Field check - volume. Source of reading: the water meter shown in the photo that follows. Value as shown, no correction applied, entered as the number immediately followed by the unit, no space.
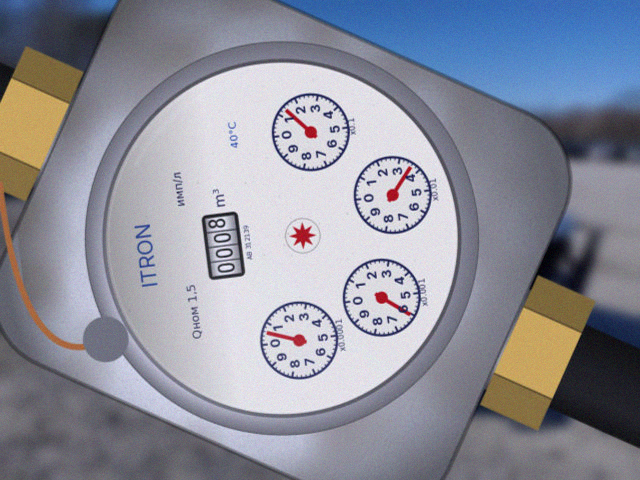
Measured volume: 8.1360m³
